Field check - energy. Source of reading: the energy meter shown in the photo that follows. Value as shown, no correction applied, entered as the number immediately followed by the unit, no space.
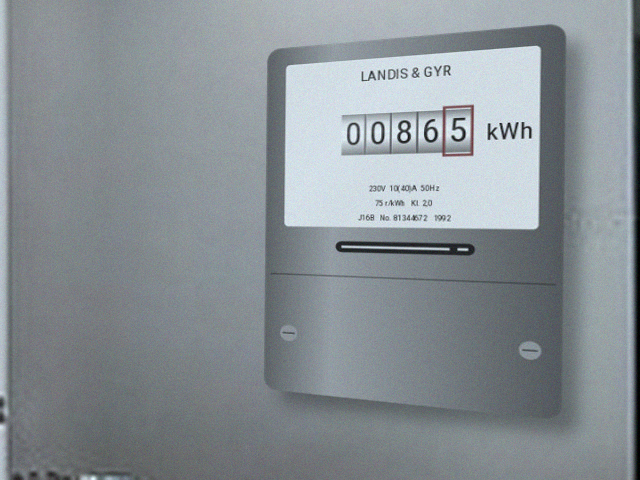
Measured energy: 86.5kWh
